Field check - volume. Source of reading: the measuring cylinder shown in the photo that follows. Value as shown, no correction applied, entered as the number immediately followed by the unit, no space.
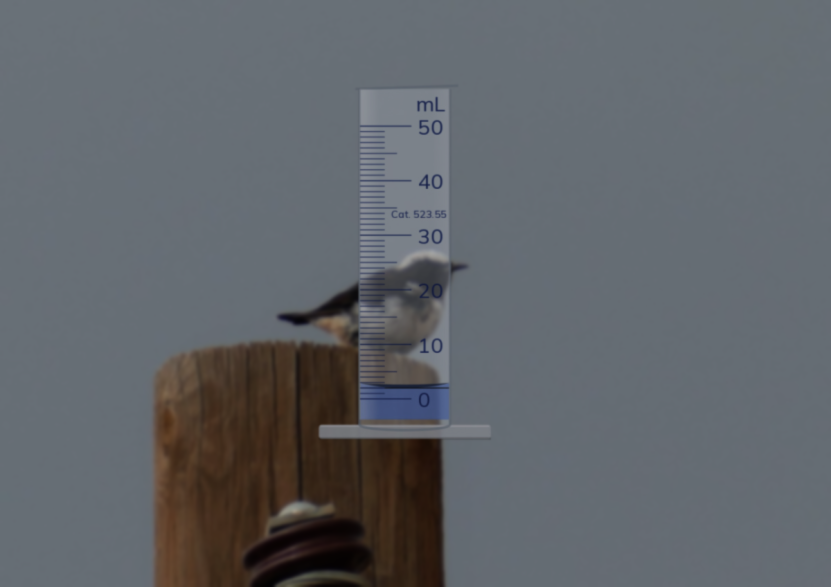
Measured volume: 2mL
